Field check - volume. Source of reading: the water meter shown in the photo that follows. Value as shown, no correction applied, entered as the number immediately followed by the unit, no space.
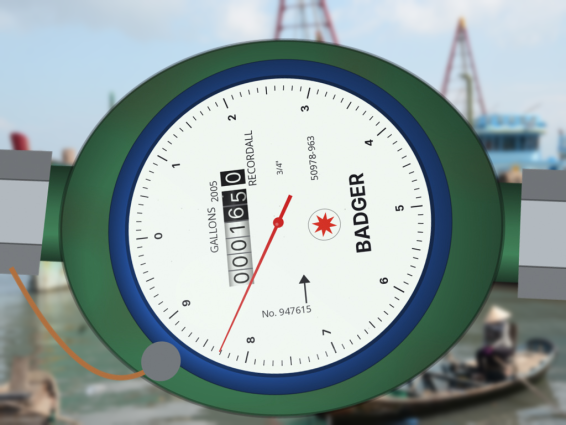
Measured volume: 1648.3gal
